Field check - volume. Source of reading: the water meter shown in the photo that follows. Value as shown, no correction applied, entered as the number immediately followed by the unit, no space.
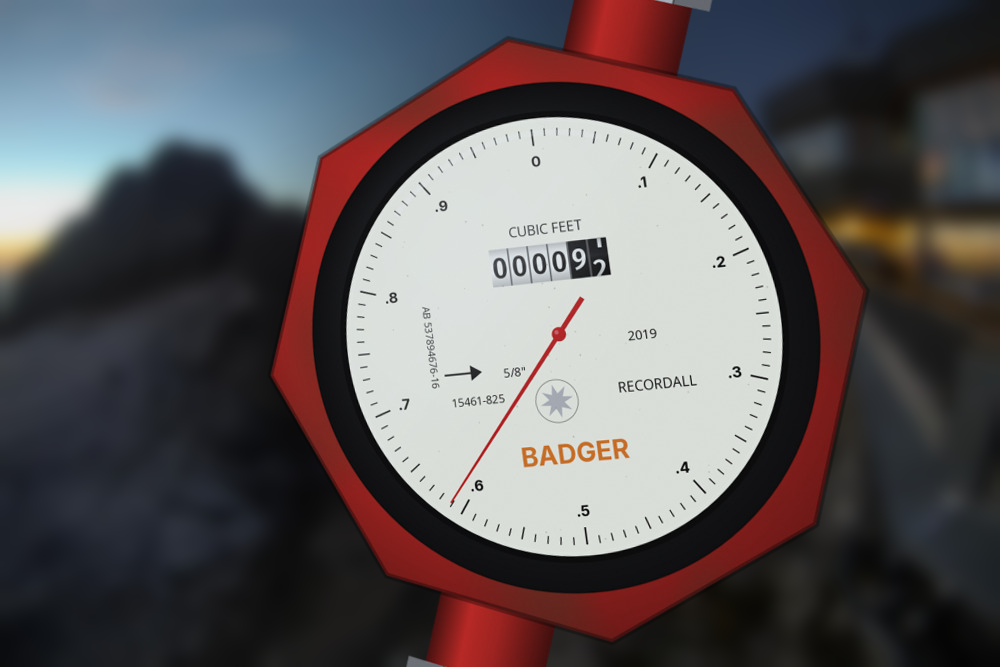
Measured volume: 91.61ft³
